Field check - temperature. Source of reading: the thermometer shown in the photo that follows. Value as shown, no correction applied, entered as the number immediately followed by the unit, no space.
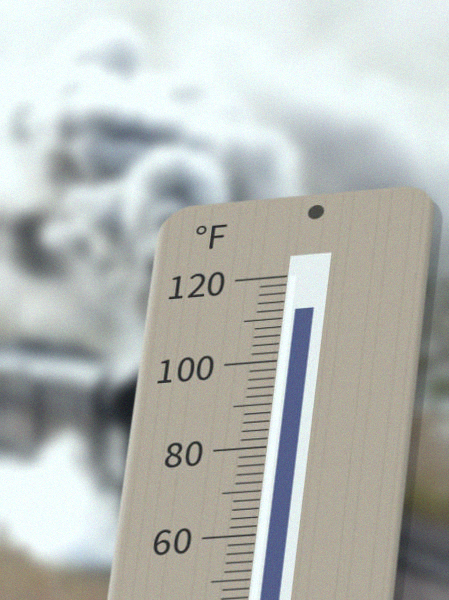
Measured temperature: 112°F
